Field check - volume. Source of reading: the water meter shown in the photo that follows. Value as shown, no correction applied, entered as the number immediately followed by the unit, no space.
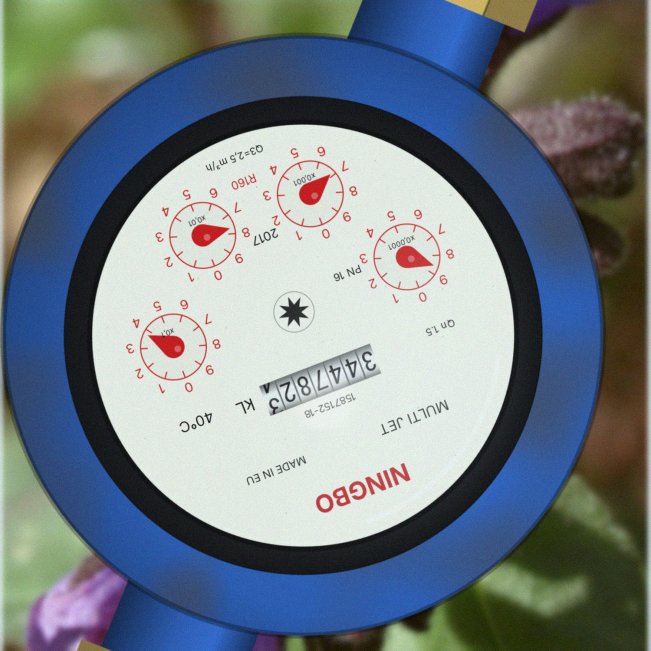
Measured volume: 3447823.3768kL
